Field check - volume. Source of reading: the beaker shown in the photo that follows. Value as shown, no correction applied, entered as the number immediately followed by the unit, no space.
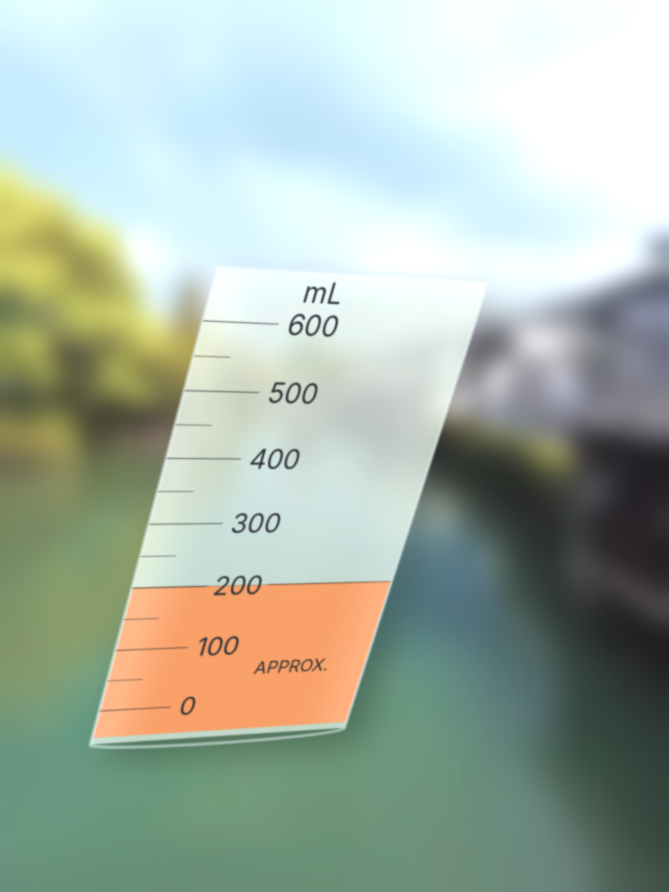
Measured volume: 200mL
